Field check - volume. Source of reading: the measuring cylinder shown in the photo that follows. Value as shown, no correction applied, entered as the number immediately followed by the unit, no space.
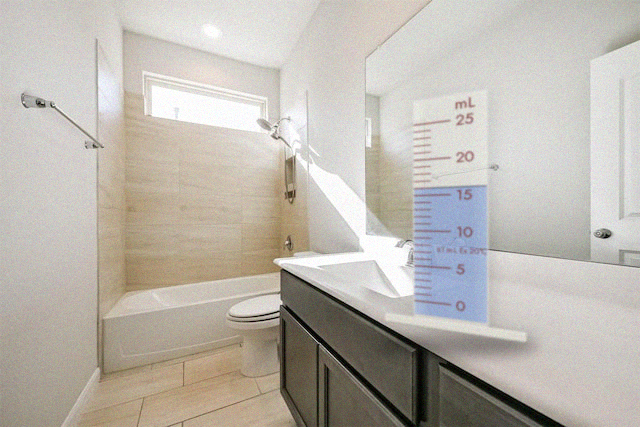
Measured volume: 16mL
